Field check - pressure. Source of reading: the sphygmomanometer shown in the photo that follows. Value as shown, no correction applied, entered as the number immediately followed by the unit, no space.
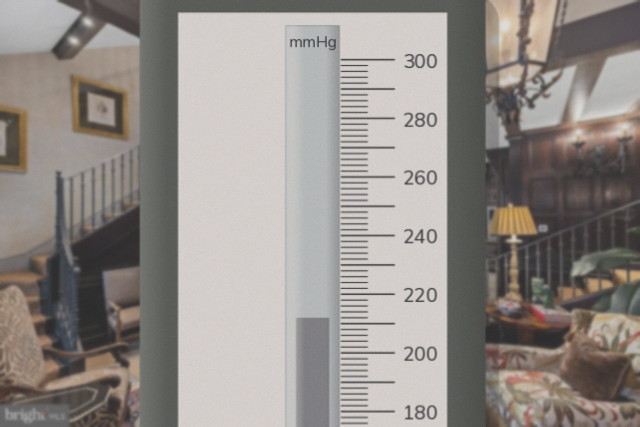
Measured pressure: 212mmHg
